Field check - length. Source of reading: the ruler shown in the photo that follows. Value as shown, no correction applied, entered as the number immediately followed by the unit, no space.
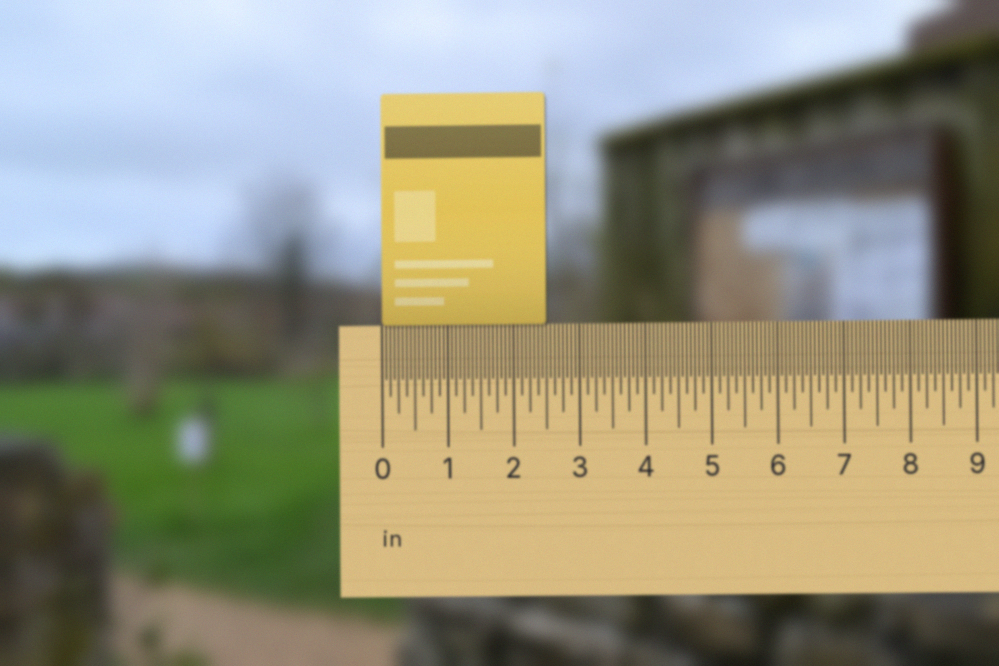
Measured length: 2.5in
